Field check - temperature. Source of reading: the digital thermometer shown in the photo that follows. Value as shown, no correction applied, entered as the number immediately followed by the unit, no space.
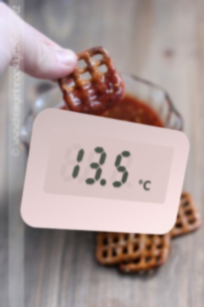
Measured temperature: 13.5°C
